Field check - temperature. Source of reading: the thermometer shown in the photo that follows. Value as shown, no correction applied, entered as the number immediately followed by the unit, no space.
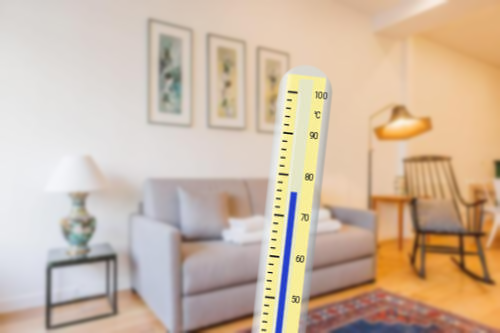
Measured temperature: 76°C
